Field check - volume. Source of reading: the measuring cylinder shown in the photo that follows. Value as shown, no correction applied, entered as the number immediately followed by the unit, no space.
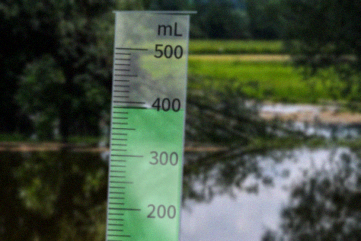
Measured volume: 390mL
